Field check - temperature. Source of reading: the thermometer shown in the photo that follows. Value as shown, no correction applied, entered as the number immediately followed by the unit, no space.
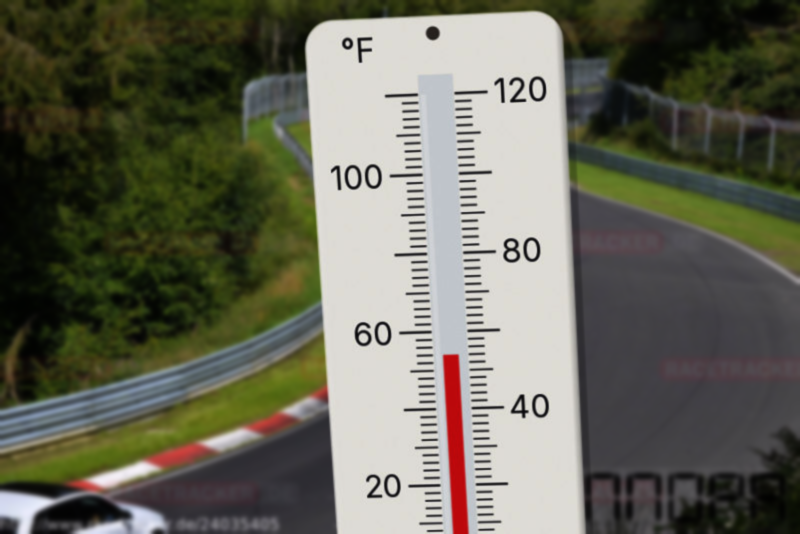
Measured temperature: 54°F
